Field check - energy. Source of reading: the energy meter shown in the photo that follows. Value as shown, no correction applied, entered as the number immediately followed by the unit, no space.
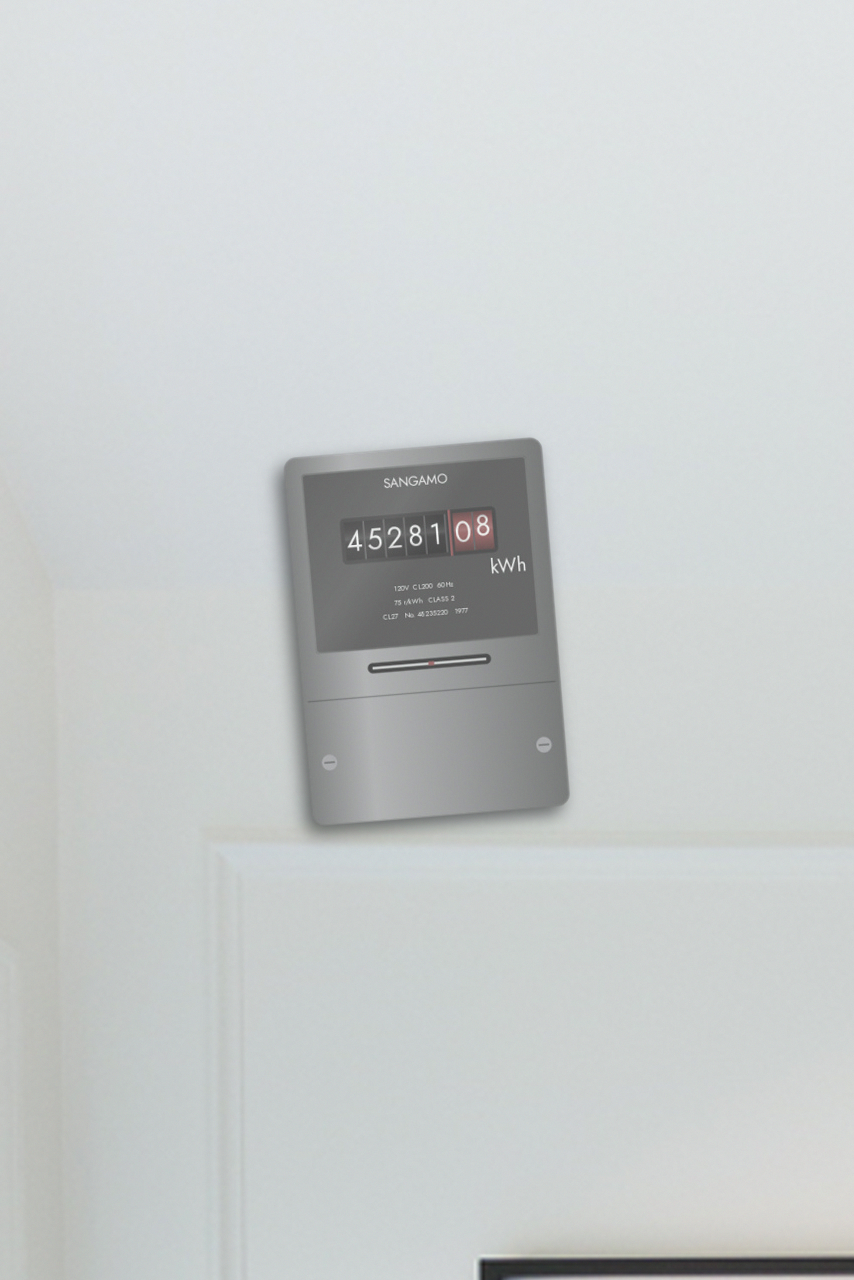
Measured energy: 45281.08kWh
